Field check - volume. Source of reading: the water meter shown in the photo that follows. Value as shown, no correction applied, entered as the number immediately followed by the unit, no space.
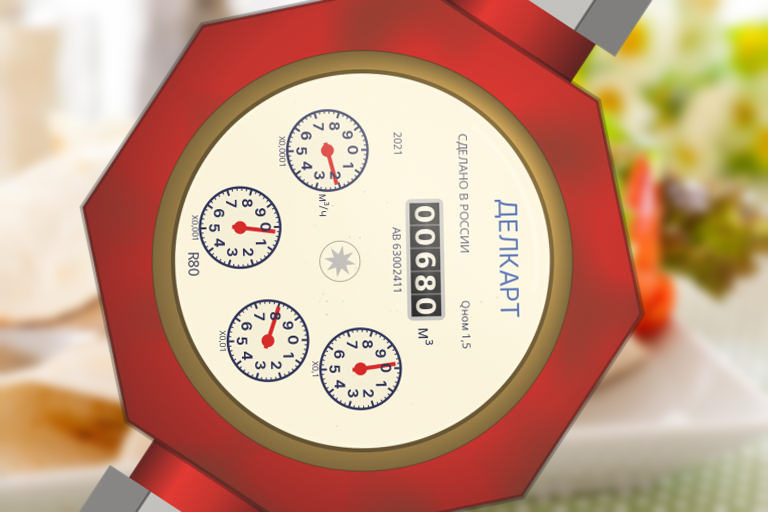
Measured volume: 679.9802m³
